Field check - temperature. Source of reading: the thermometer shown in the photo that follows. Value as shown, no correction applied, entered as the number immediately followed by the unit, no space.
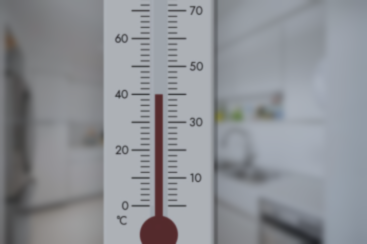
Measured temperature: 40°C
